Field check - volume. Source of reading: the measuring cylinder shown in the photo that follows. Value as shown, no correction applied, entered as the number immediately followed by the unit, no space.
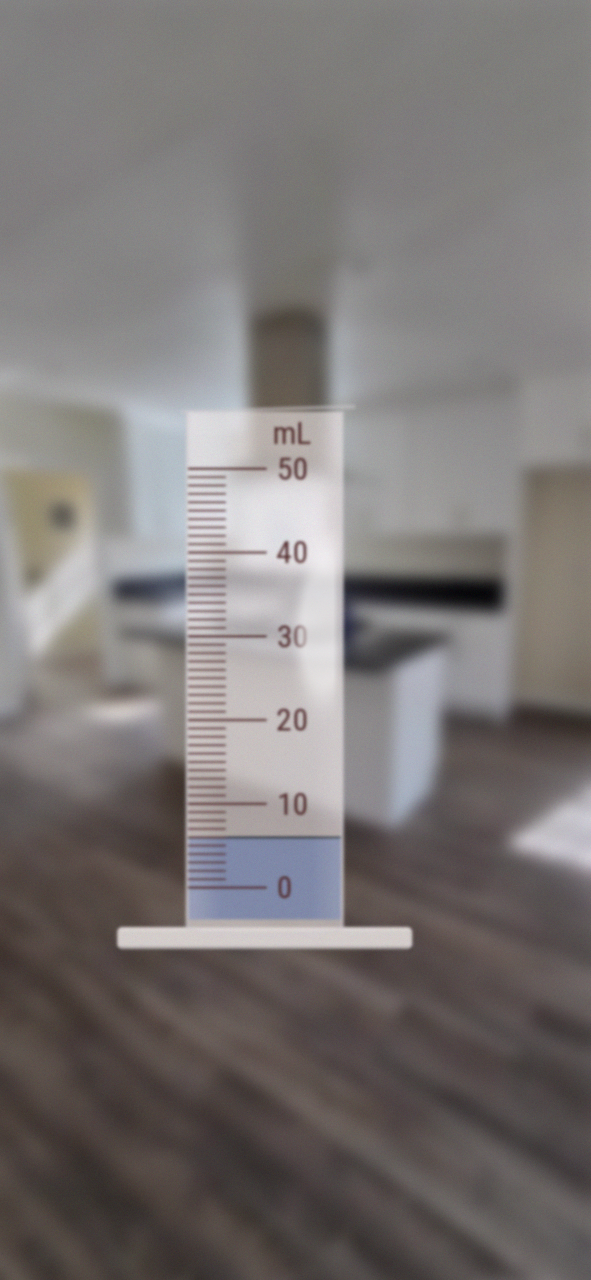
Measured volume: 6mL
